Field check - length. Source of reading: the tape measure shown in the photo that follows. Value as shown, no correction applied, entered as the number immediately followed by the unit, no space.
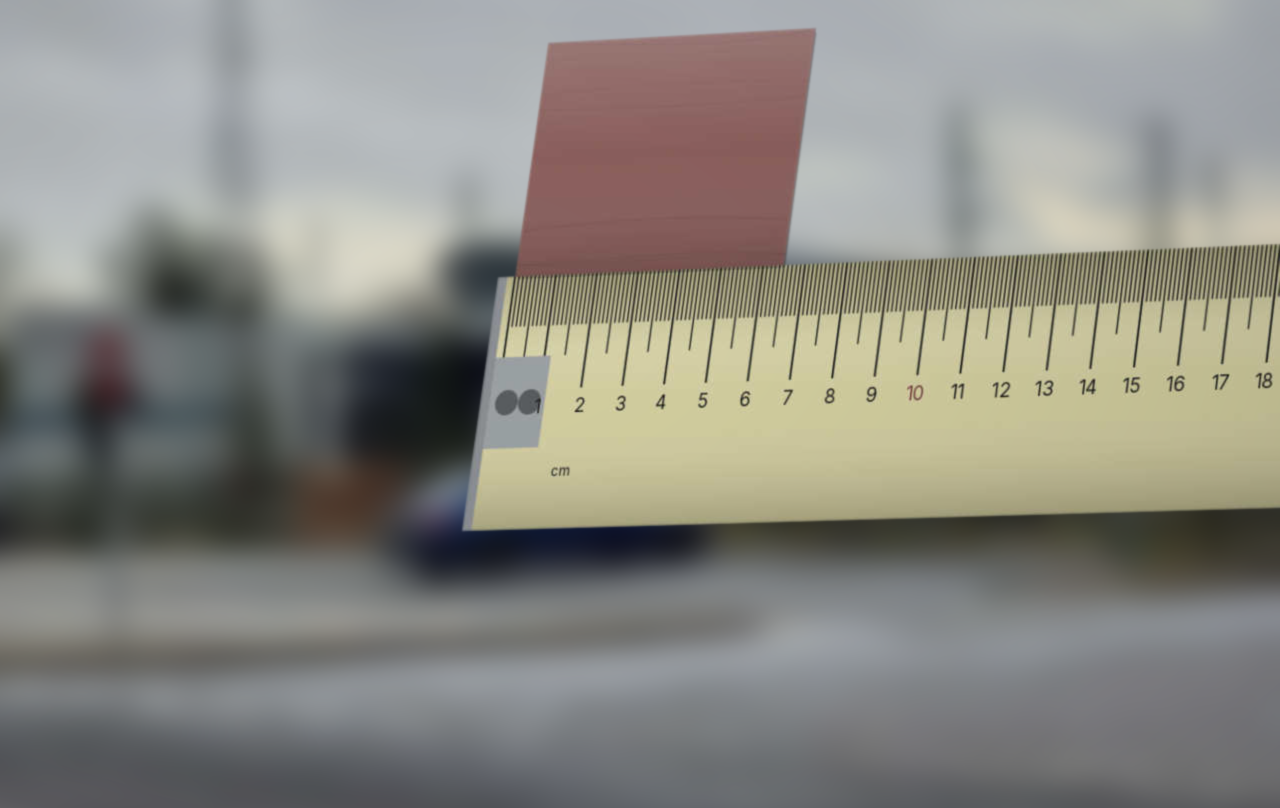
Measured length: 6.5cm
